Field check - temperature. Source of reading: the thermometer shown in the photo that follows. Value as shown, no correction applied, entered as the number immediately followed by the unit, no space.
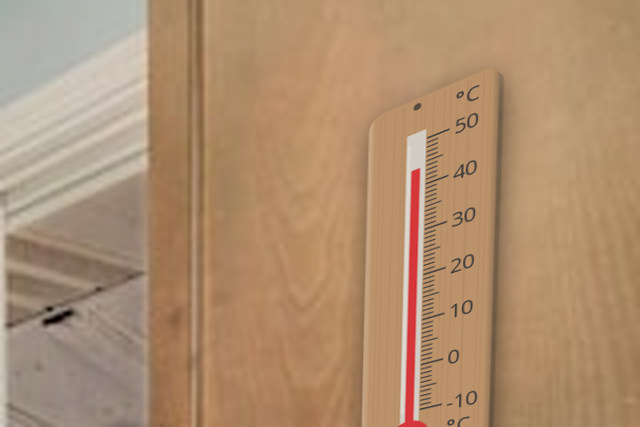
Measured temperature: 44°C
